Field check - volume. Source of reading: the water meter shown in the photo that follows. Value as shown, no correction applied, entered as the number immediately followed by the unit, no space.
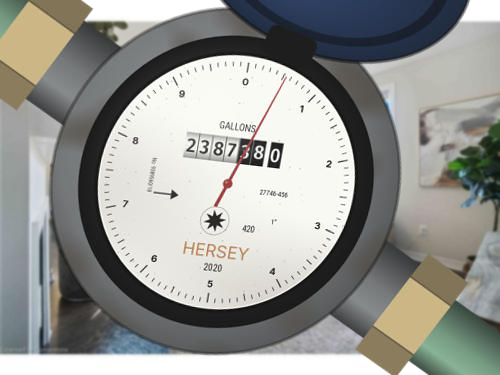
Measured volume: 2387380.5gal
